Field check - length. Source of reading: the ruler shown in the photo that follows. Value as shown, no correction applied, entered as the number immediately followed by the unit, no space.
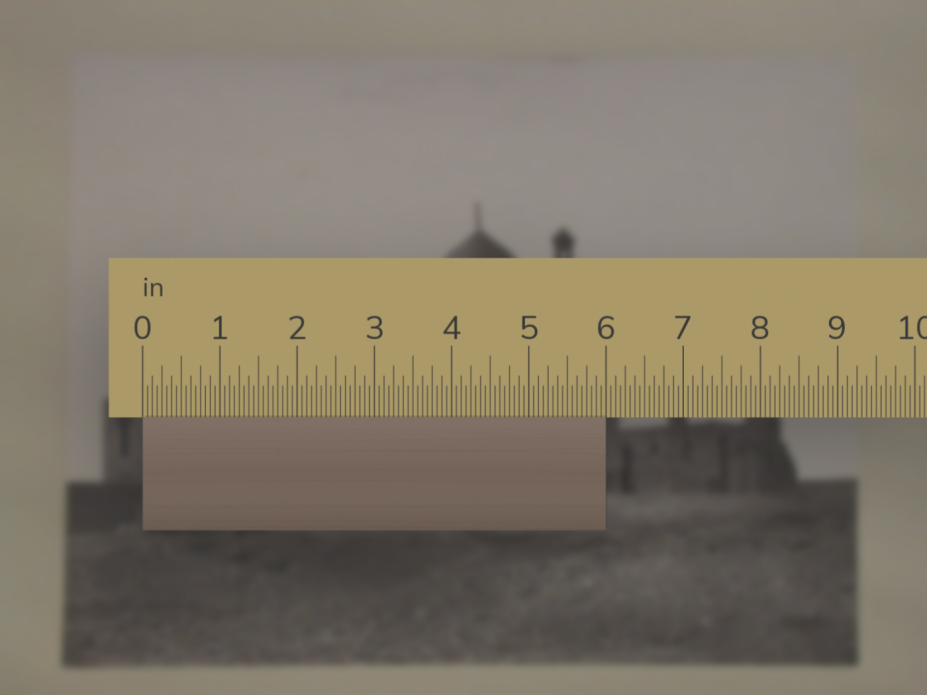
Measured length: 6in
